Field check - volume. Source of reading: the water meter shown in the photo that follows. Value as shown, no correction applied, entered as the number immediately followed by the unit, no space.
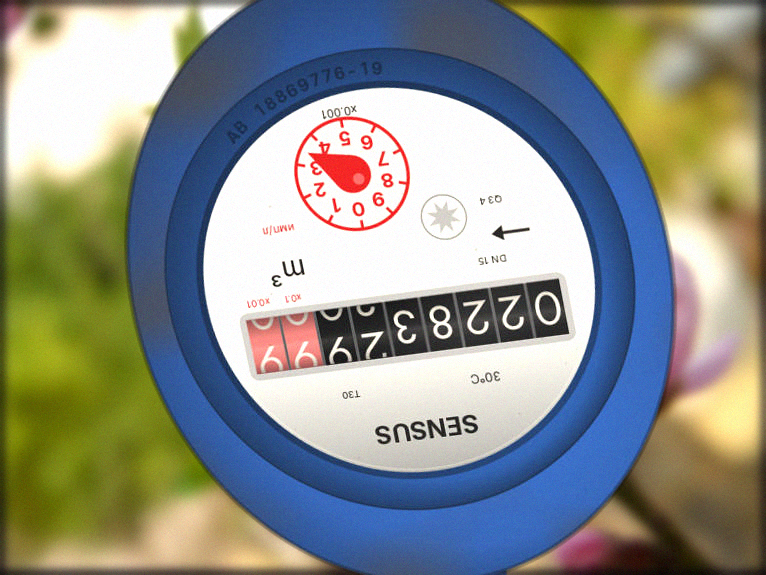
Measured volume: 228329.993m³
